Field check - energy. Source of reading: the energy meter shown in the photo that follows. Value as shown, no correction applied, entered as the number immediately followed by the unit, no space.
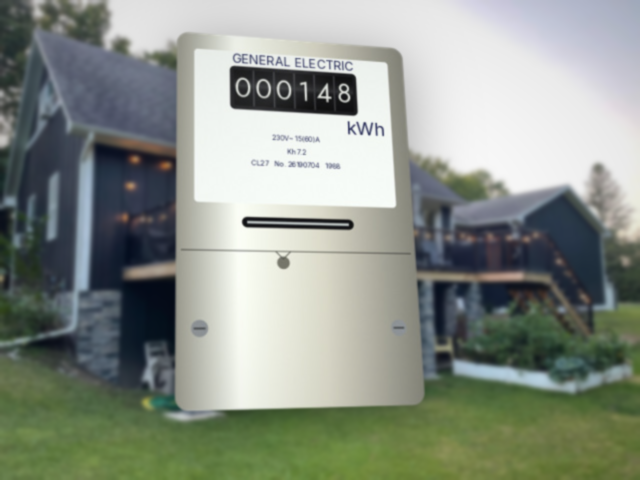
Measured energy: 148kWh
